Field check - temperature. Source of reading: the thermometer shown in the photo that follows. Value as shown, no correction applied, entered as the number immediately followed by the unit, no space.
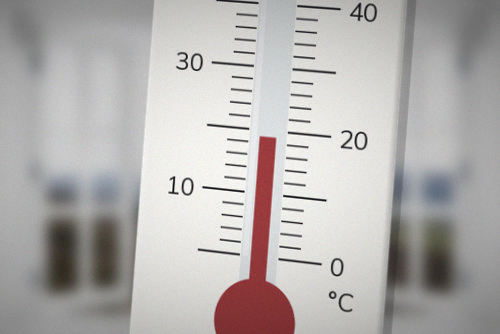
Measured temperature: 19°C
